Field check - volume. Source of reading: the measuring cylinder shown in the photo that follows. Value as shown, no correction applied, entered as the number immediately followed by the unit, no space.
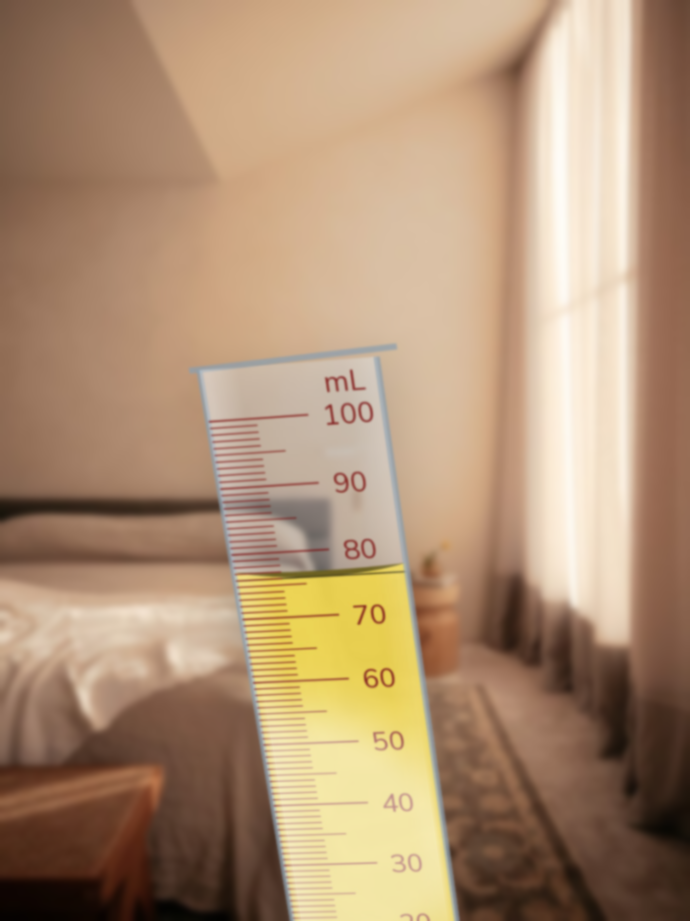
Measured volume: 76mL
